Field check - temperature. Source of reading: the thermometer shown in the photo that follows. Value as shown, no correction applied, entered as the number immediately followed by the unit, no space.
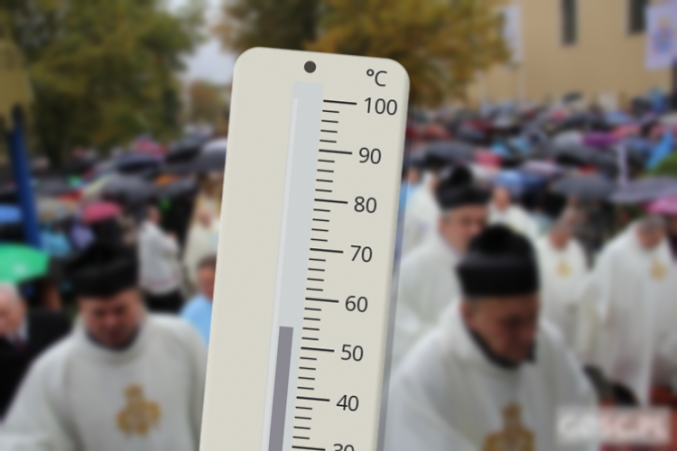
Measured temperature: 54°C
